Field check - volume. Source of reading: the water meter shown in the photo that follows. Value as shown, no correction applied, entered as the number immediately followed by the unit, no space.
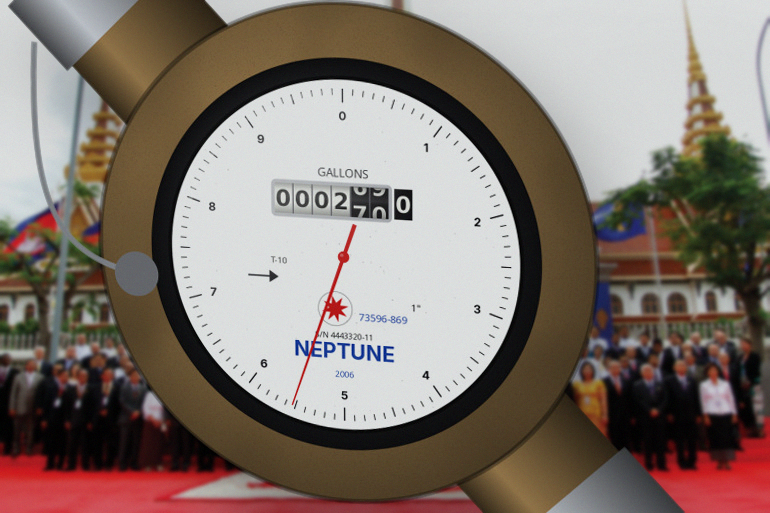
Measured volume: 2695.5gal
